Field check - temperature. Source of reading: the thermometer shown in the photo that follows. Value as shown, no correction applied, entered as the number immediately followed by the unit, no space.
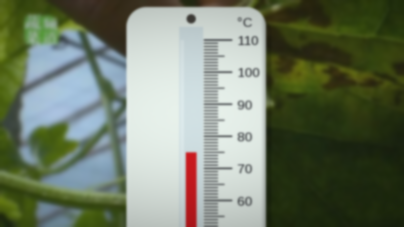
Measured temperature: 75°C
